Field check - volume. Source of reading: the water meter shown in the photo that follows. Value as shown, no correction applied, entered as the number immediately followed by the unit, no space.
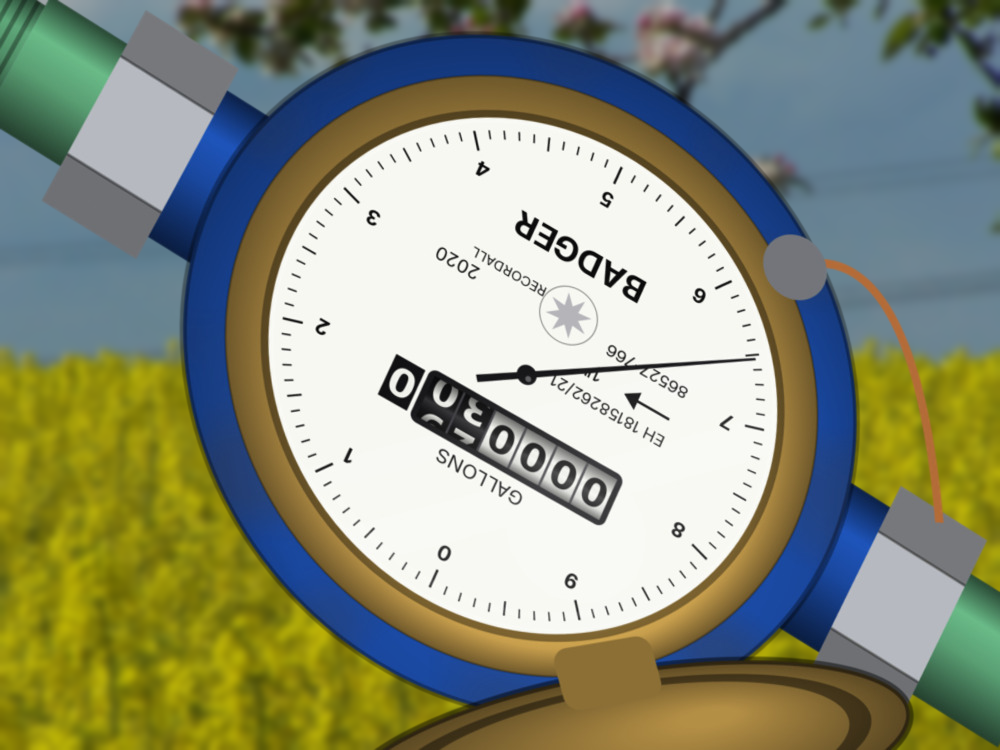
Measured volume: 296.5gal
